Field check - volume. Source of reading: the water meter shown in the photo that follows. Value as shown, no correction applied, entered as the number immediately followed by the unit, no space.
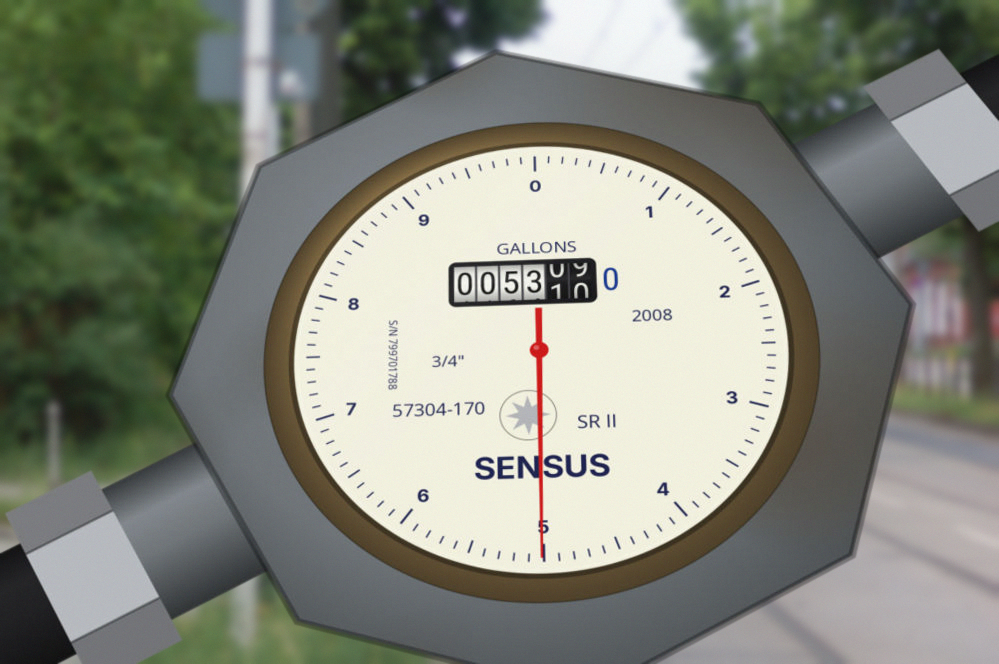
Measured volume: 53095.0gal
